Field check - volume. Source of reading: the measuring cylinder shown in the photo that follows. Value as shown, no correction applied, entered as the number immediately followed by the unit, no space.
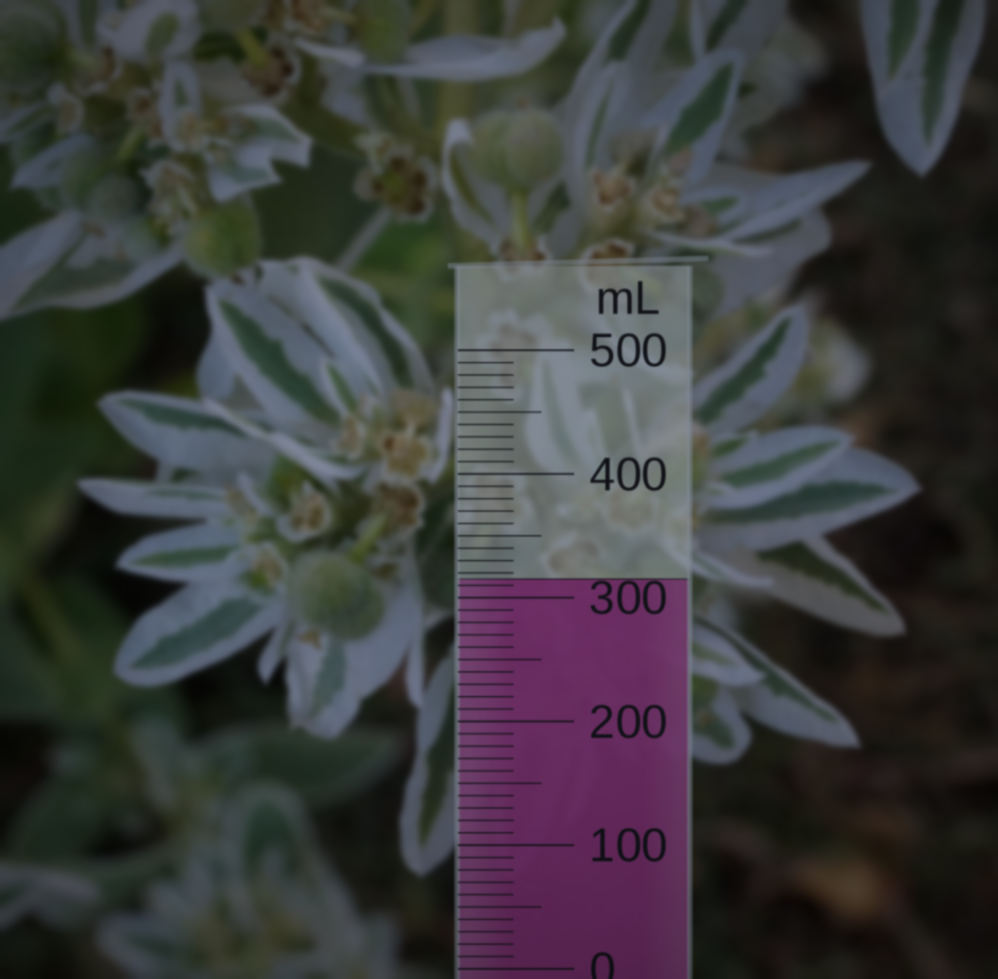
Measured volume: 315mL
